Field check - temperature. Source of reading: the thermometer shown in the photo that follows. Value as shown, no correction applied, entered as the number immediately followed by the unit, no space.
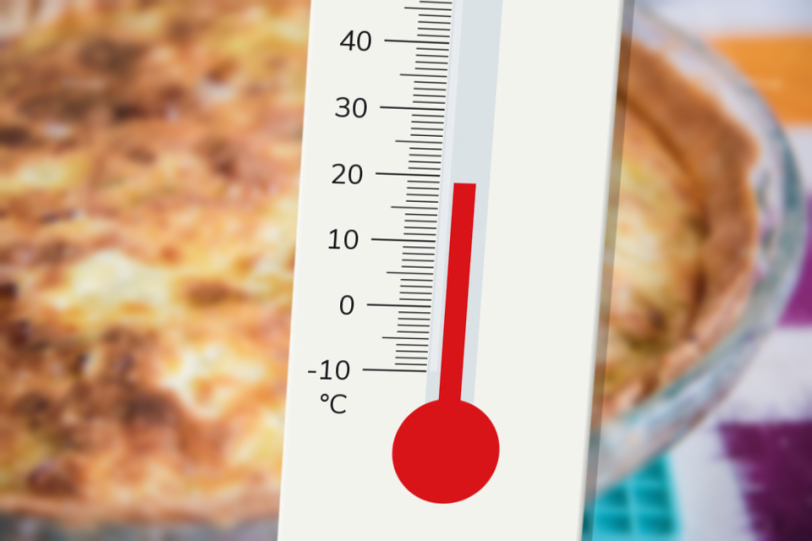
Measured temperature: 19°C
